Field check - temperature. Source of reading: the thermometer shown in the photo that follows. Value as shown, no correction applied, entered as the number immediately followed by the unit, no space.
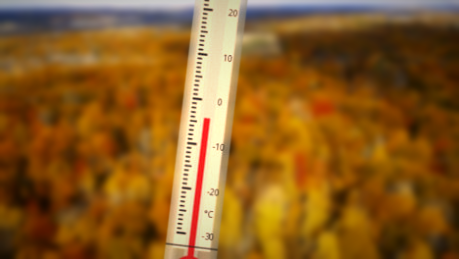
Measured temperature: -4°C
